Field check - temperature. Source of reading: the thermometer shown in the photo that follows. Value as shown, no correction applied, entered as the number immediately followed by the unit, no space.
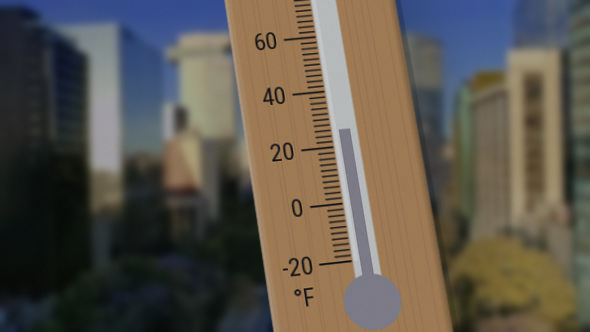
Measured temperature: 26°F
